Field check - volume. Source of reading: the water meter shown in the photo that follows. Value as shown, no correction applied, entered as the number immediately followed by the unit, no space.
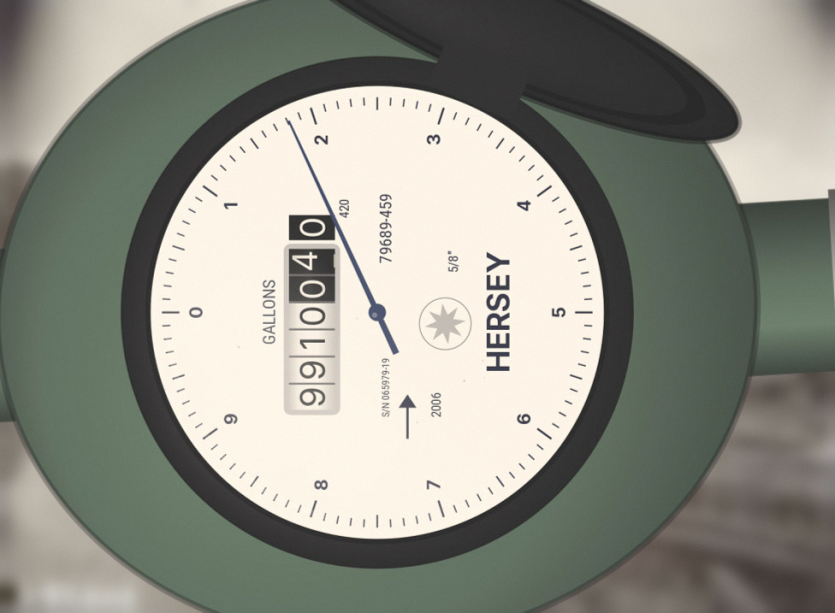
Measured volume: 9910041.8gal
